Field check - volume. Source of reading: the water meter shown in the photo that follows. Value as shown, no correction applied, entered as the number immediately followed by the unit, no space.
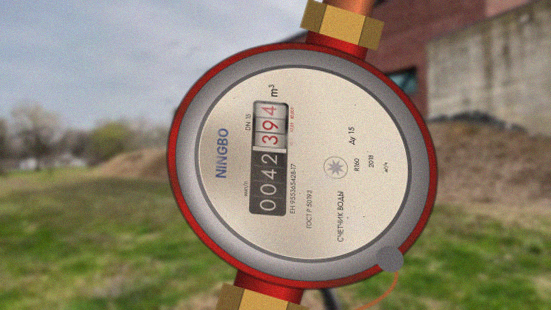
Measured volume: 42.394m³
